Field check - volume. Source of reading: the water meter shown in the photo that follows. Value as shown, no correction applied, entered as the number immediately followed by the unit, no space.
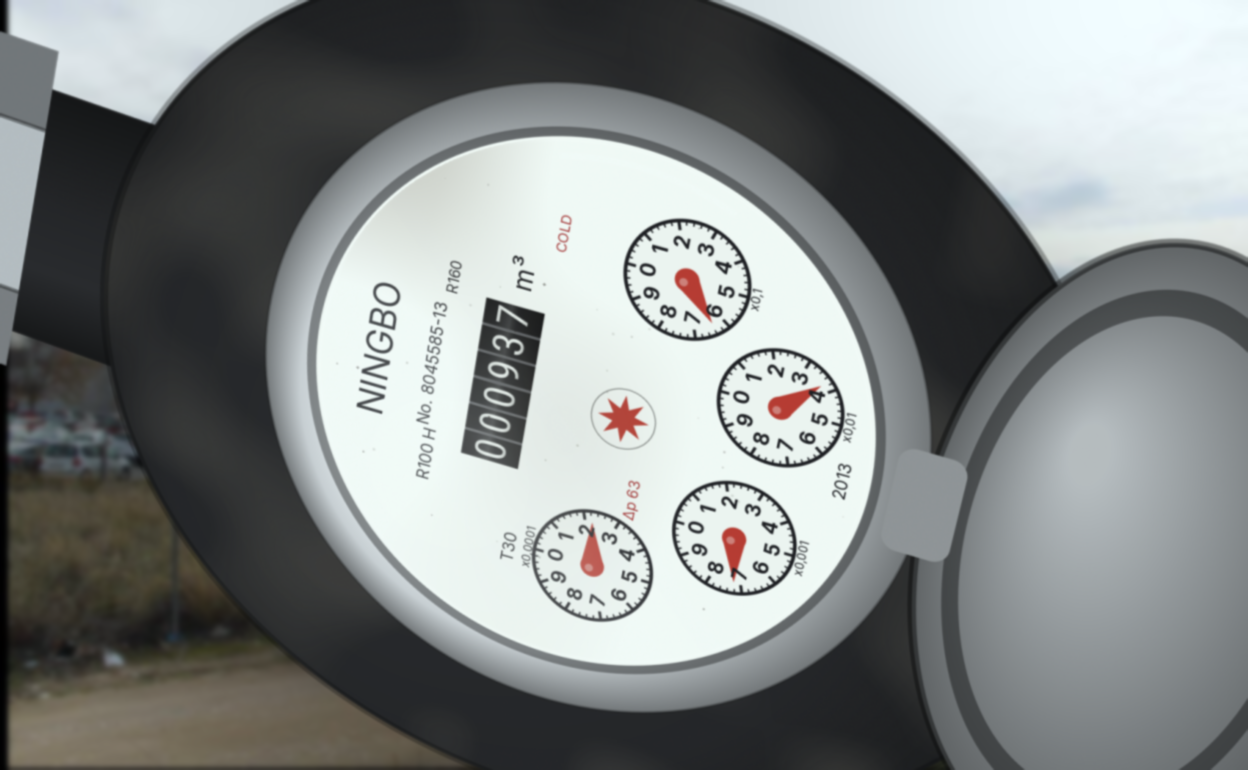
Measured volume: 937.6372m³
